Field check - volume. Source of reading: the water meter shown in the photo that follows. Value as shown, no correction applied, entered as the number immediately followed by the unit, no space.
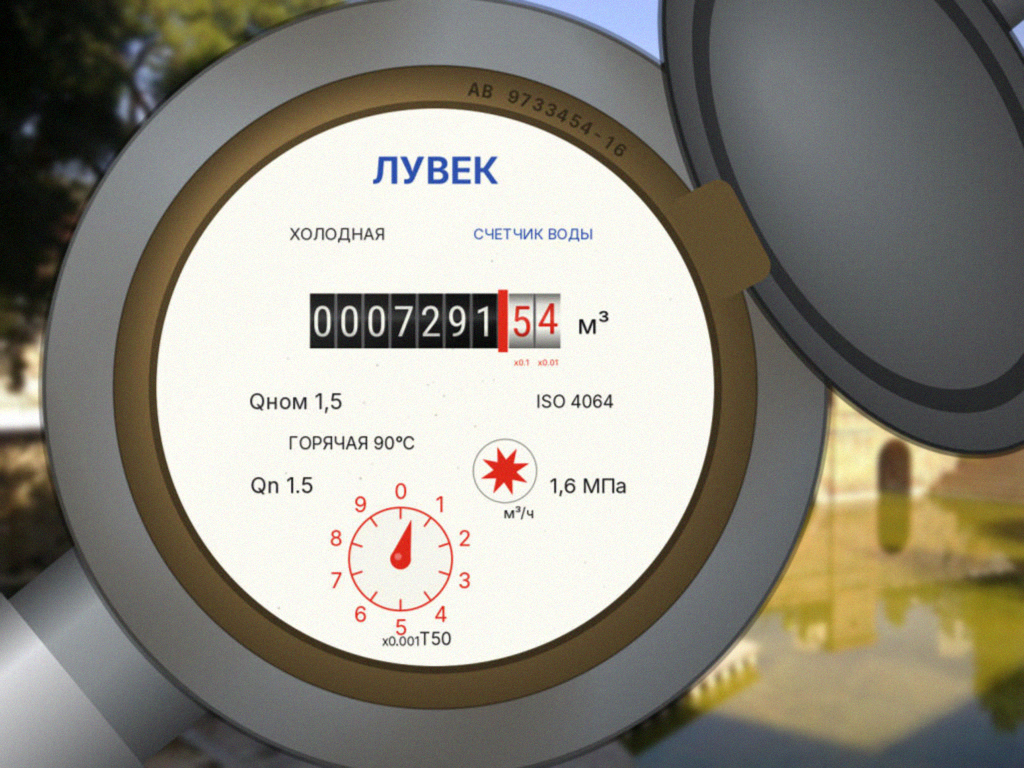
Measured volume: 7291.540m³
